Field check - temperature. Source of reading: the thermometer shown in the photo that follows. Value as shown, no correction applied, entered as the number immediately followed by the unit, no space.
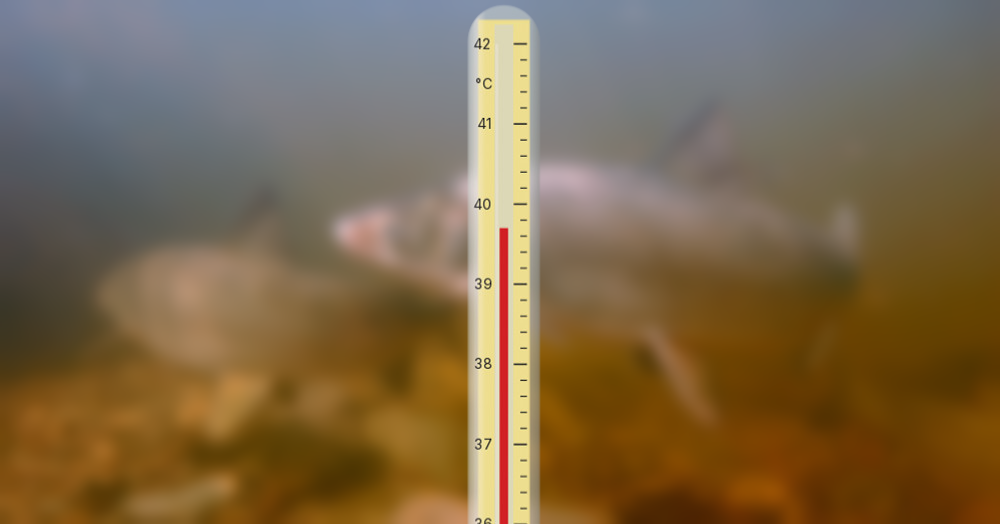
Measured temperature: 39.7°C
